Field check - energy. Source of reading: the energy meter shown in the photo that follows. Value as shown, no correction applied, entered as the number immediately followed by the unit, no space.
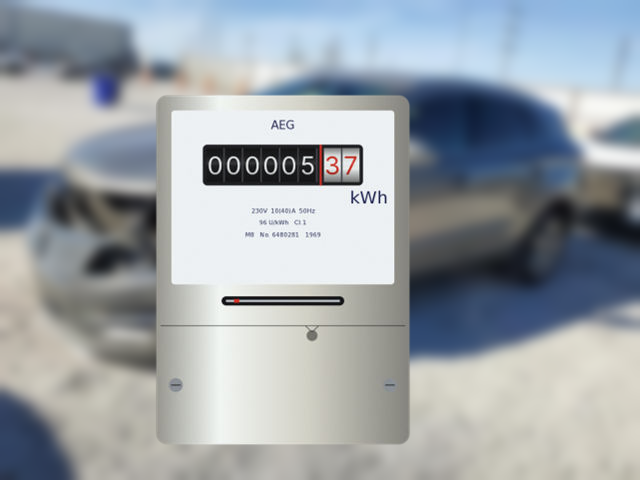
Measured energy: 5.37kWh
